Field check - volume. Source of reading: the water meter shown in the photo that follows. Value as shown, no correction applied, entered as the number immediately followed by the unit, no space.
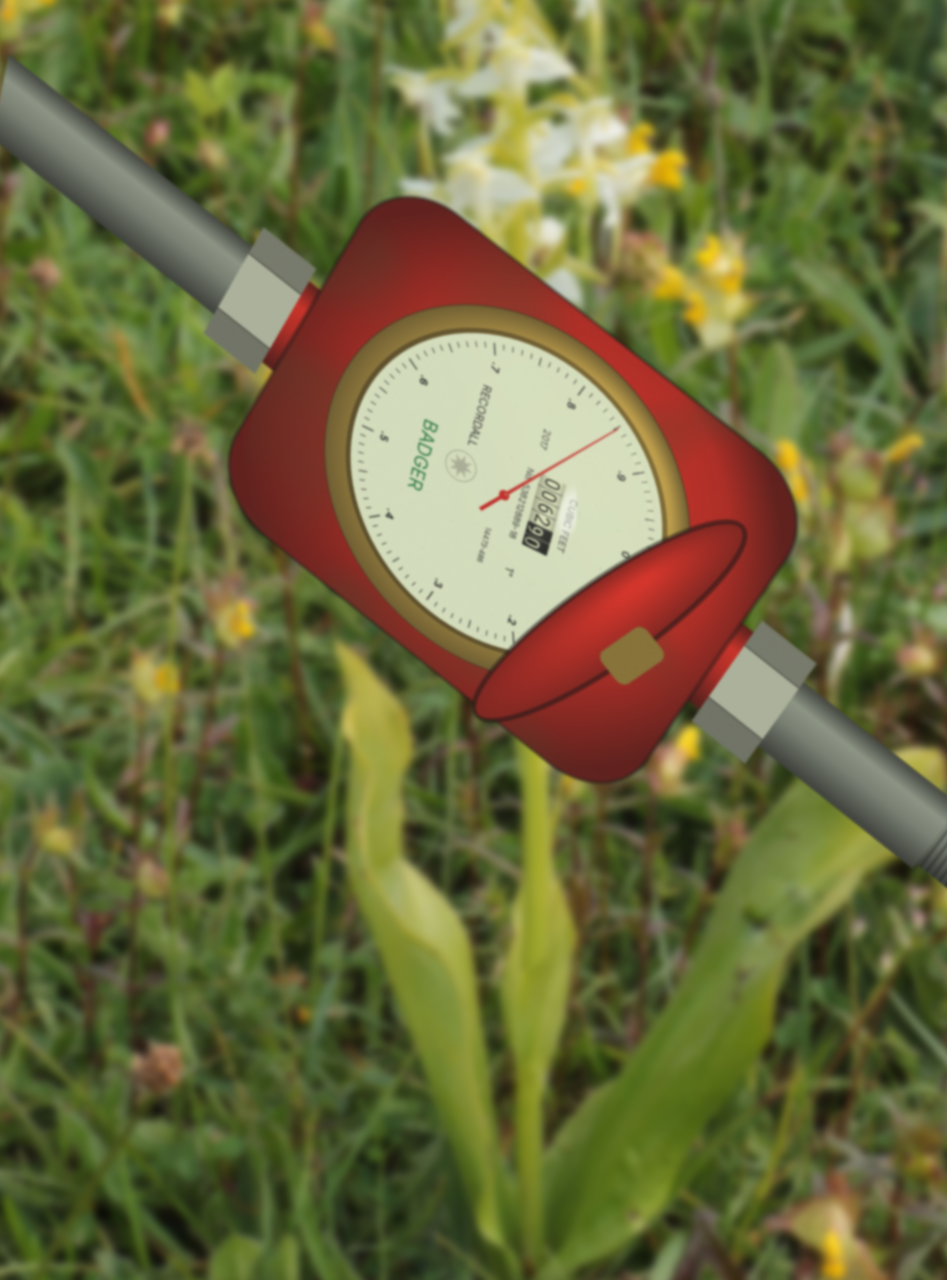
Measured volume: 6289.85ft³
